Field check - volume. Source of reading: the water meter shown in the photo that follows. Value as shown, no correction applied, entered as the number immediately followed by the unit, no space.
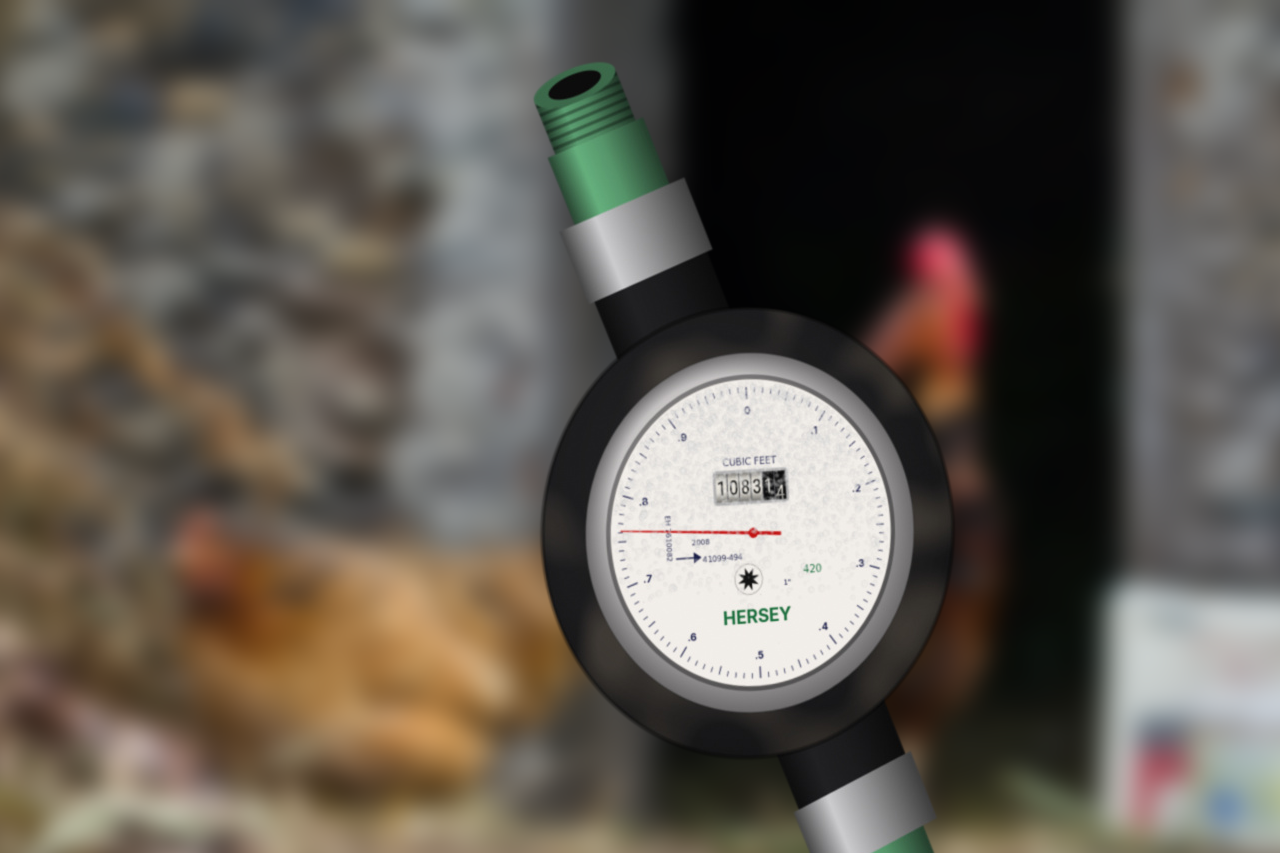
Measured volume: 108313.76ft³
